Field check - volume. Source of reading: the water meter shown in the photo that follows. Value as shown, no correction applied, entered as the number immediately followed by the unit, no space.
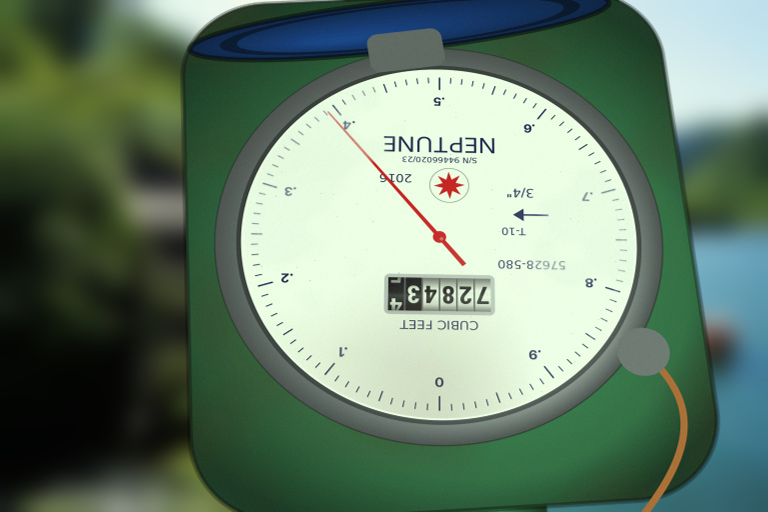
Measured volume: 728434.39ft³
